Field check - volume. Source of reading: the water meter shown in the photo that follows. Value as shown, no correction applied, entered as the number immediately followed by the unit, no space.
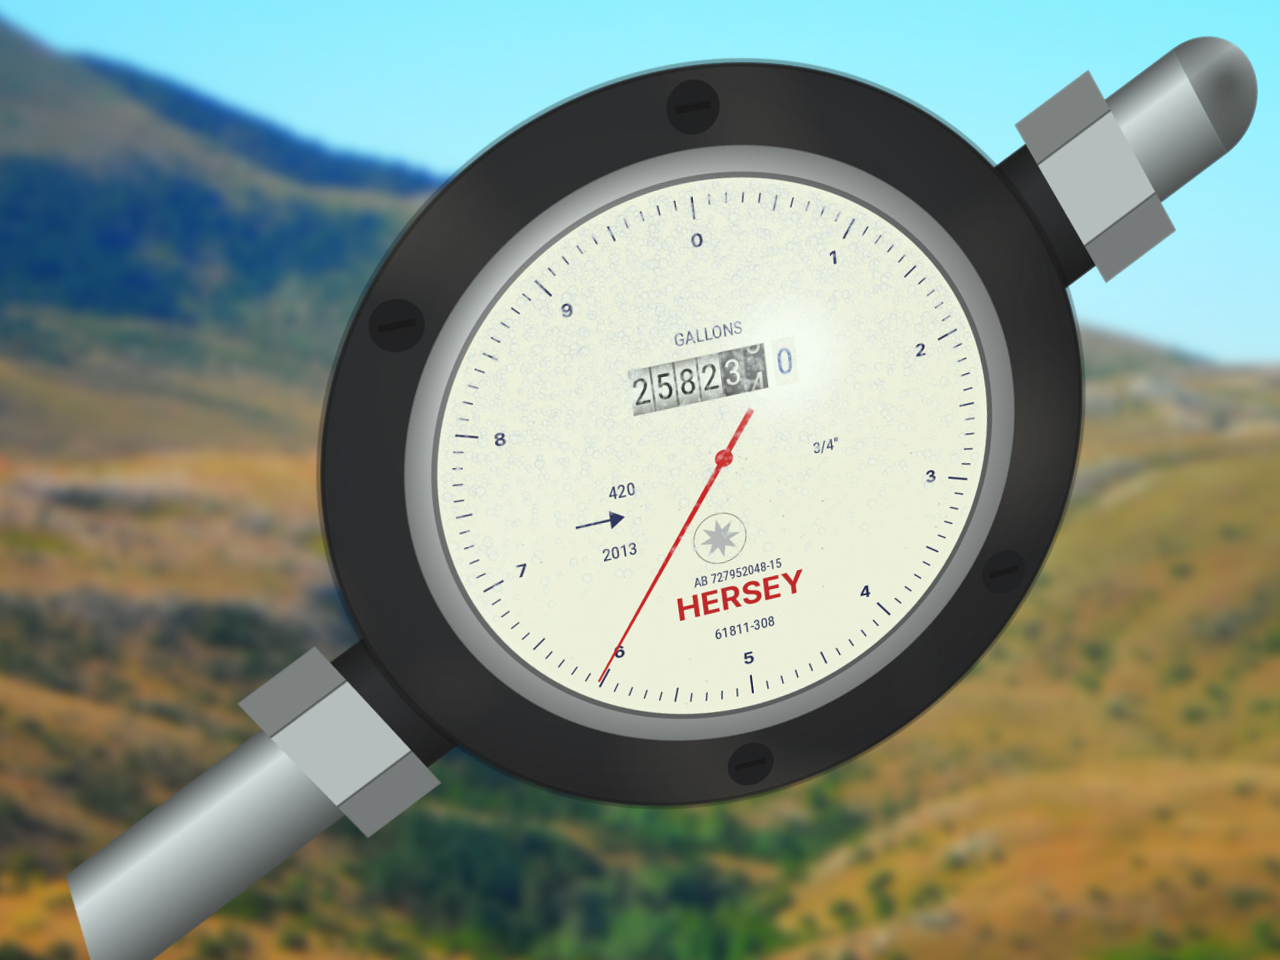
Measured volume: 2582336.0gal
